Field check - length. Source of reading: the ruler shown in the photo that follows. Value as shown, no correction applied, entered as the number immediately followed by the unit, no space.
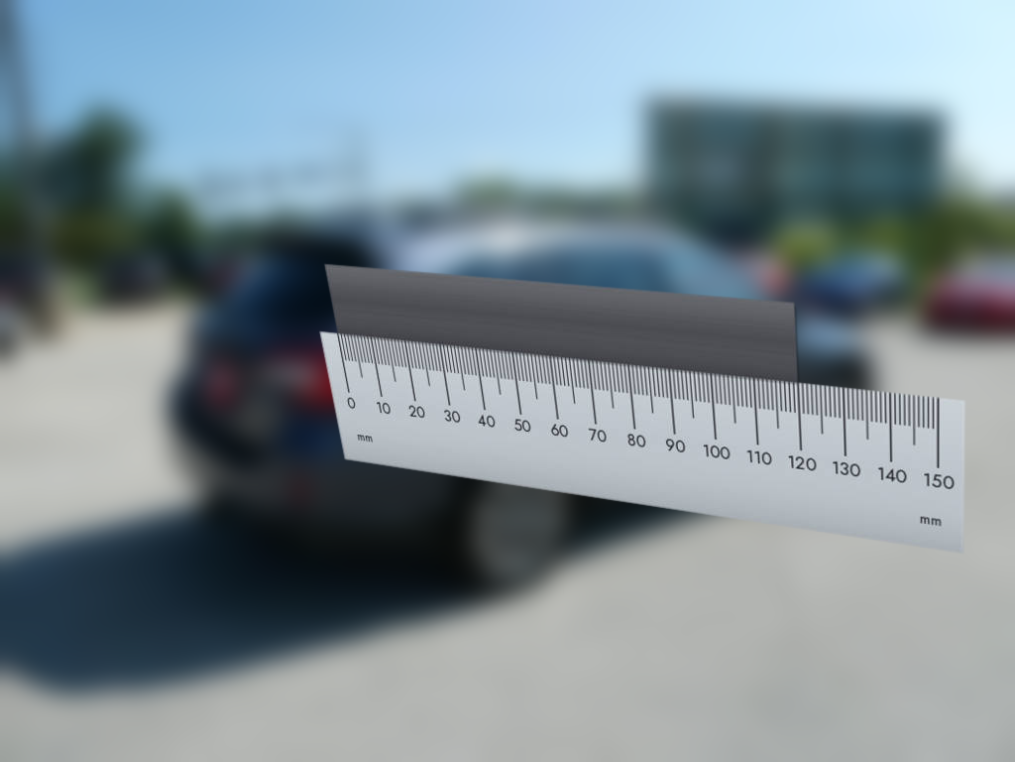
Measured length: 120mm
